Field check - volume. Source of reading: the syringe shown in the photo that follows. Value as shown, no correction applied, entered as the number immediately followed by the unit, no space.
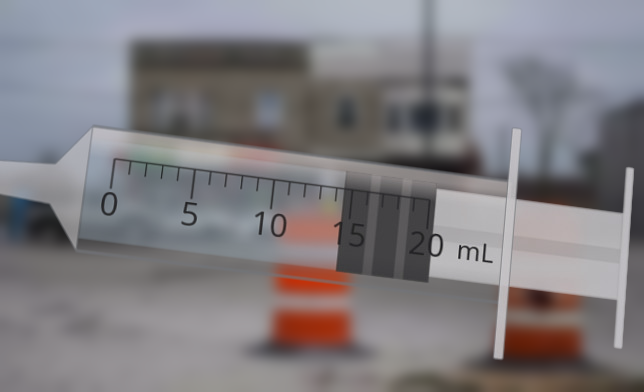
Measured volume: 14.5mL
